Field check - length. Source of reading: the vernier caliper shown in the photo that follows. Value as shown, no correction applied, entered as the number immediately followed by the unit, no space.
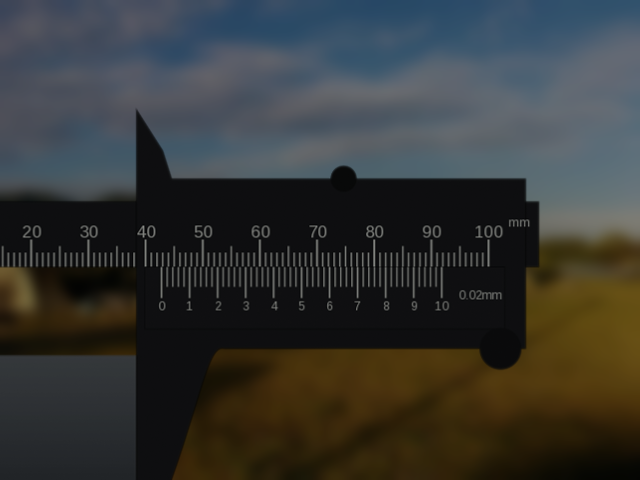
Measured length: 42.8mm
